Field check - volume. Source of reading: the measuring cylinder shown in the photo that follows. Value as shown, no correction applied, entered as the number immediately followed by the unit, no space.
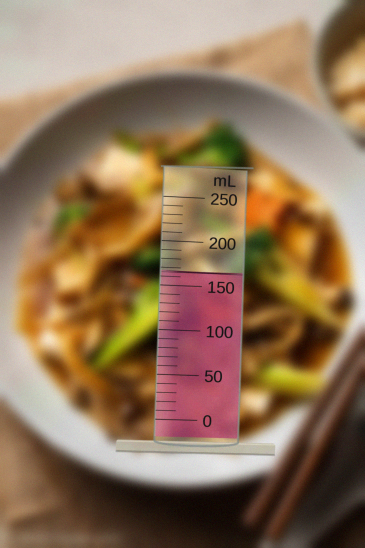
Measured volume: 165mL
